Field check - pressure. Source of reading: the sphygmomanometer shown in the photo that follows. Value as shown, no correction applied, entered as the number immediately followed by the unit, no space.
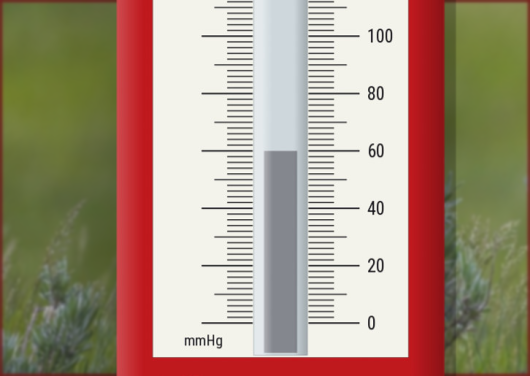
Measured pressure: 60mmHg
